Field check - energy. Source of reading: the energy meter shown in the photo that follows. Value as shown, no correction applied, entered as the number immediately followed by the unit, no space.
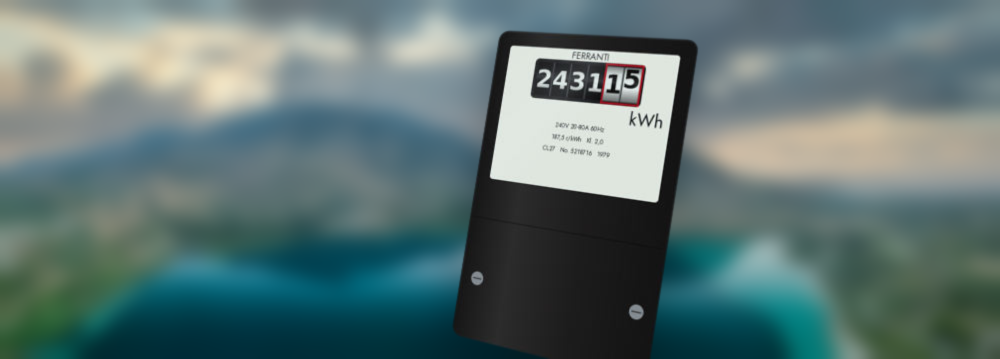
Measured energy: 2431.15kWh
